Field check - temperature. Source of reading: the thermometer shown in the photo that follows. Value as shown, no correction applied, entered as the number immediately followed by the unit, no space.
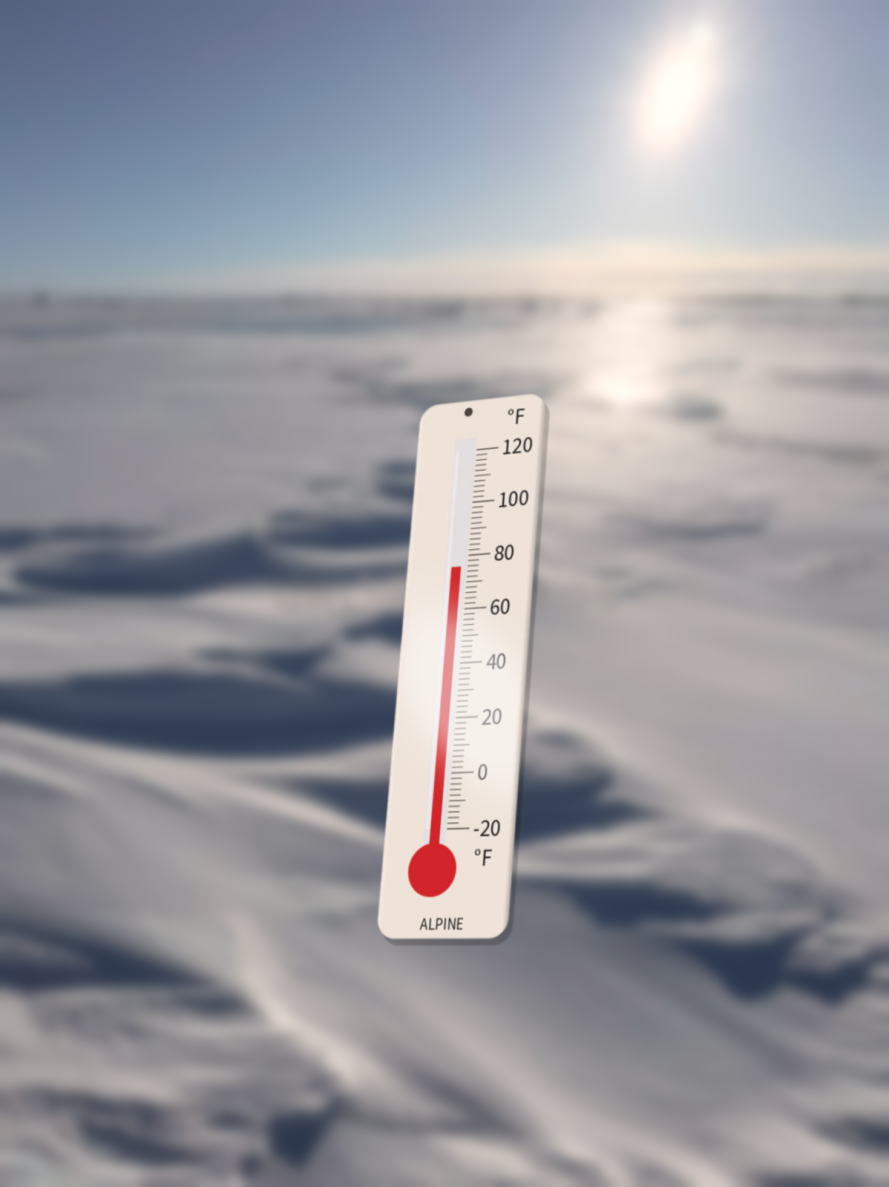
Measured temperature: 76°F
